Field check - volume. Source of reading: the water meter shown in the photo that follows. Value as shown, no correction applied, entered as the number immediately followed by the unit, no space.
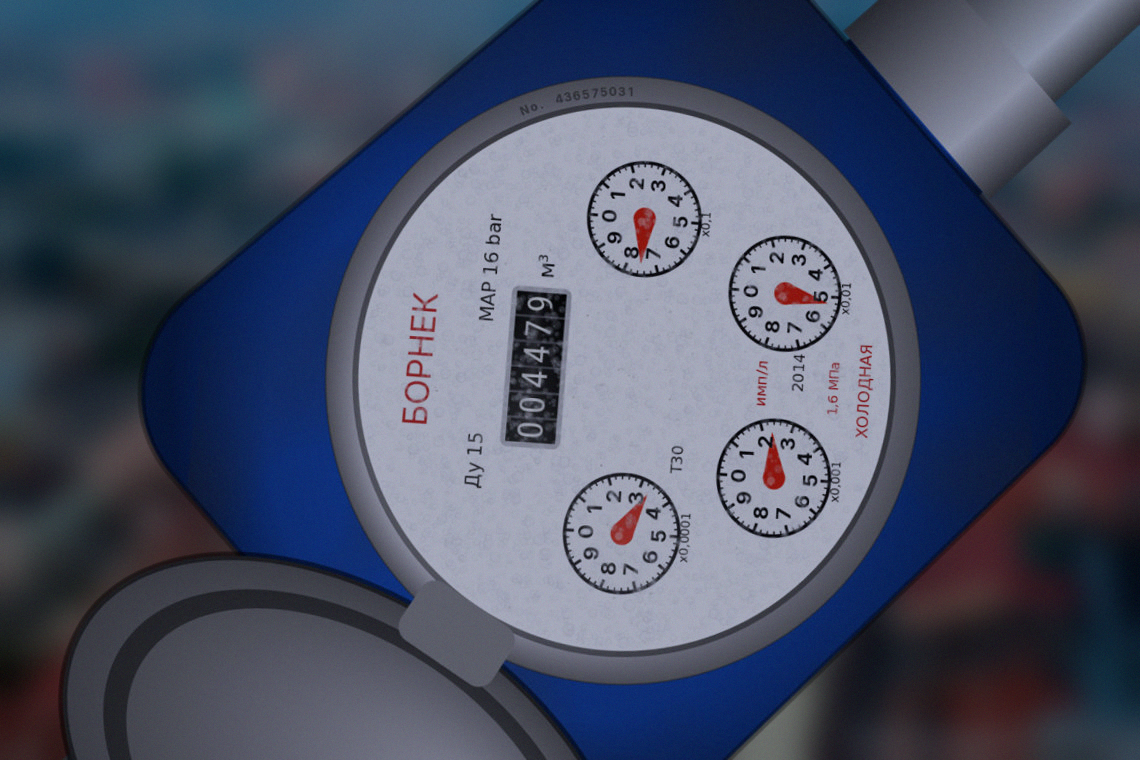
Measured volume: 4479.7523m³
